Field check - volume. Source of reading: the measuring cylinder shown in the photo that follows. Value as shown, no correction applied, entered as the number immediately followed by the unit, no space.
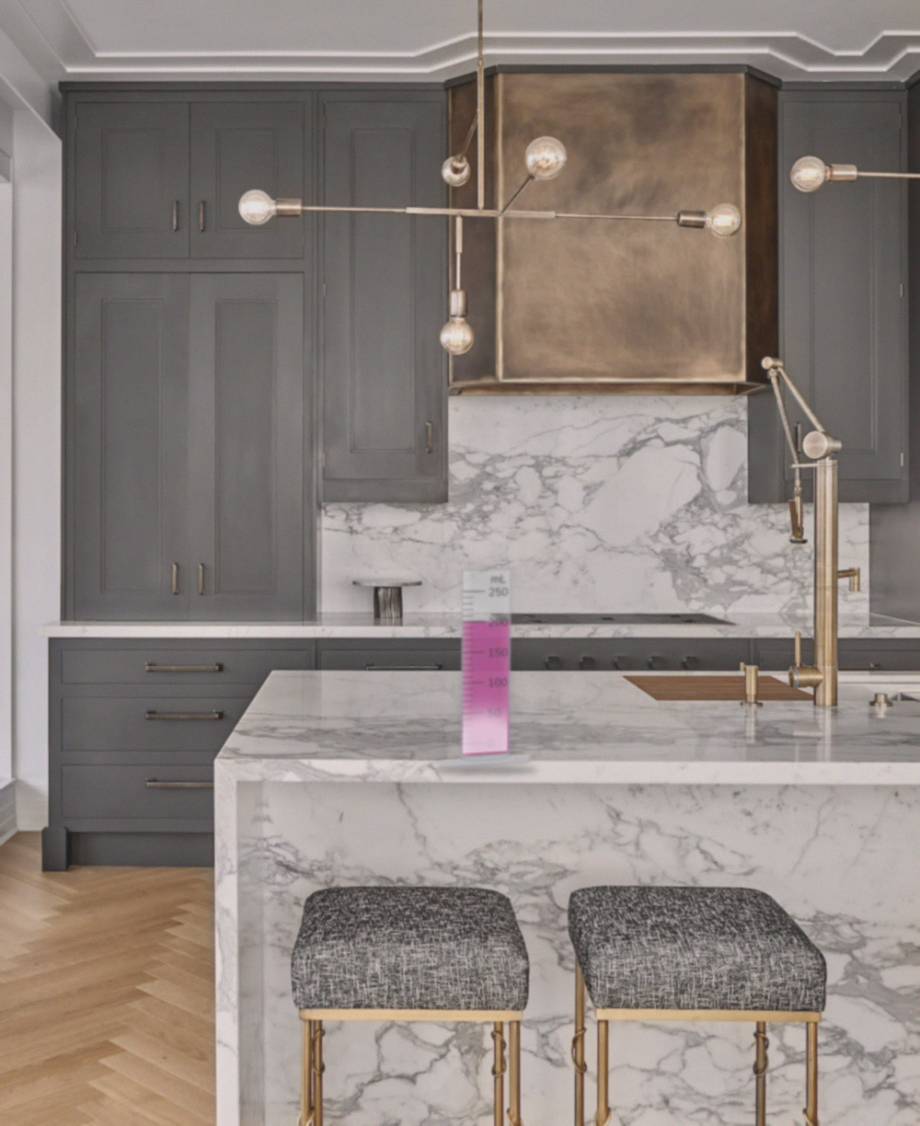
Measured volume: 200mL
